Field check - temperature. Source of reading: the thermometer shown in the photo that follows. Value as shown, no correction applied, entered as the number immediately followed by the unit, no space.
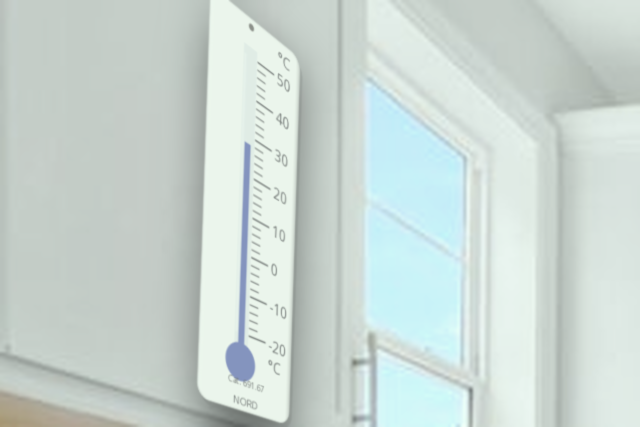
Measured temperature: 28°C
